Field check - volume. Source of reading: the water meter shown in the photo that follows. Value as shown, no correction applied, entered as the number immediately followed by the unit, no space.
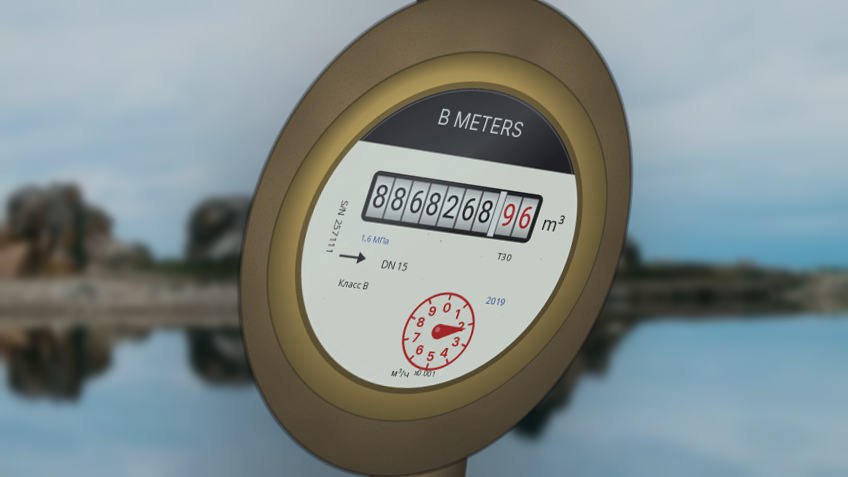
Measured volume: 8868268.962m³
